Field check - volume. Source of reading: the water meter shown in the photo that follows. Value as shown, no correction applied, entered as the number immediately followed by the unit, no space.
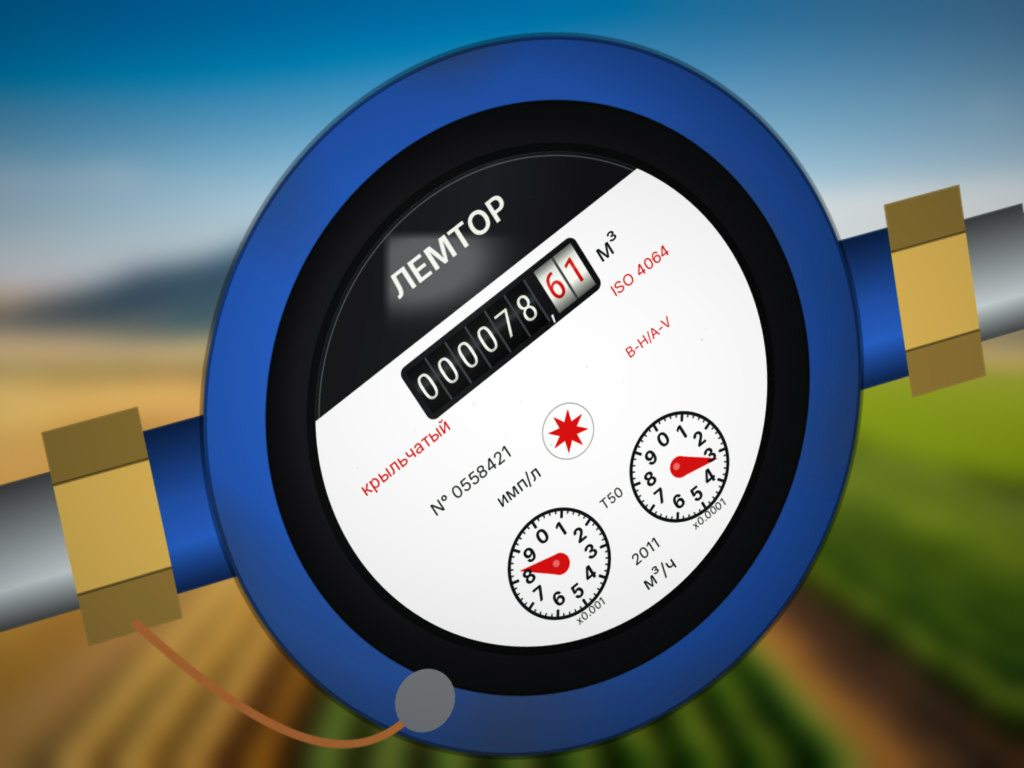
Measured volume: 78.6183m³
